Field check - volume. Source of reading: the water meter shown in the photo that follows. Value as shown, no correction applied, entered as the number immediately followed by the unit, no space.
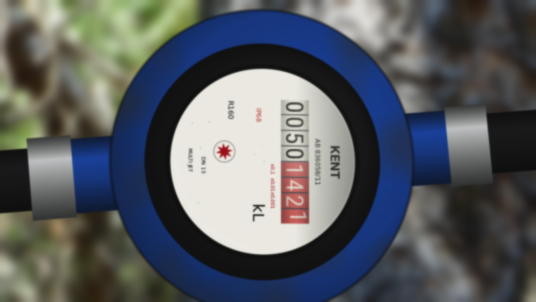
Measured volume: 50.1421kL
